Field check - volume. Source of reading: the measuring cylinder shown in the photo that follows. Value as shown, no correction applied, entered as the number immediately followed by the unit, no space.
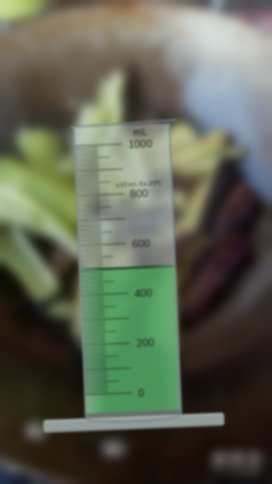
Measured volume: 500mL
